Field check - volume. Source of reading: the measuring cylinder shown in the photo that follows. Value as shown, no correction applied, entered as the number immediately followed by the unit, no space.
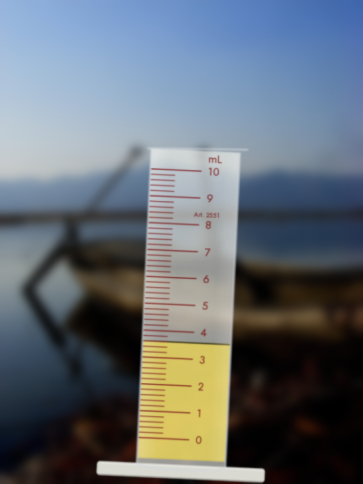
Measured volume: 3.6mL
